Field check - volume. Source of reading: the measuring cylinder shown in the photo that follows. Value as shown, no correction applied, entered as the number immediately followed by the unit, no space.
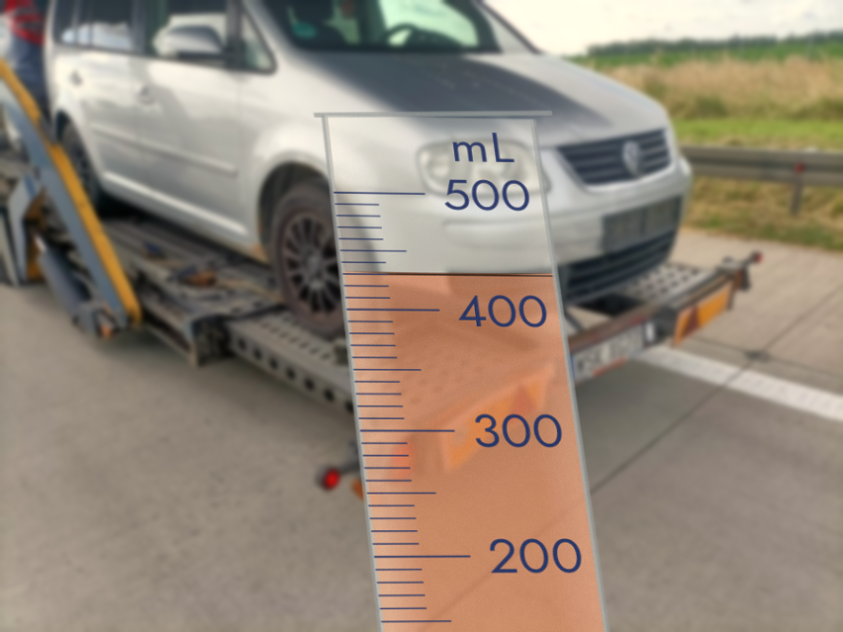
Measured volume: 430mL
